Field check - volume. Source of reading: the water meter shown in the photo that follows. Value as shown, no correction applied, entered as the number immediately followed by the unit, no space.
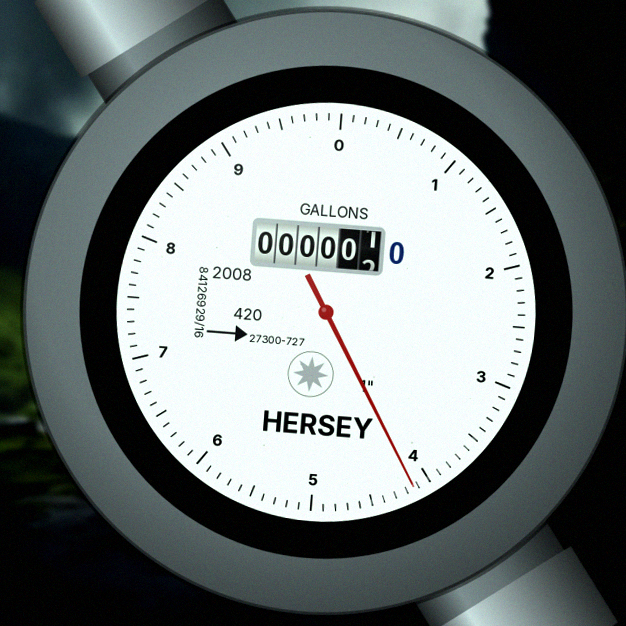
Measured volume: 14.1gal
